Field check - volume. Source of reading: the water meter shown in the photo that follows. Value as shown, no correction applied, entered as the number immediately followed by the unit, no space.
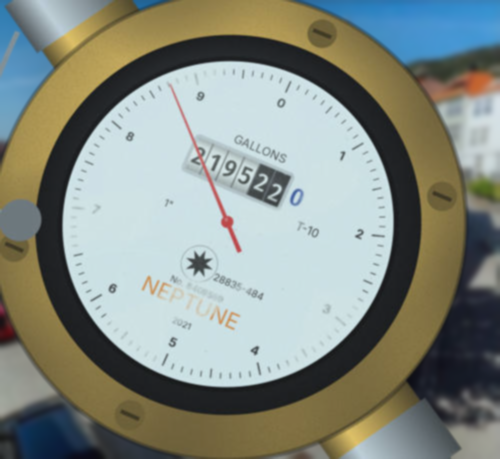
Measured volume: 2195218.7gal
